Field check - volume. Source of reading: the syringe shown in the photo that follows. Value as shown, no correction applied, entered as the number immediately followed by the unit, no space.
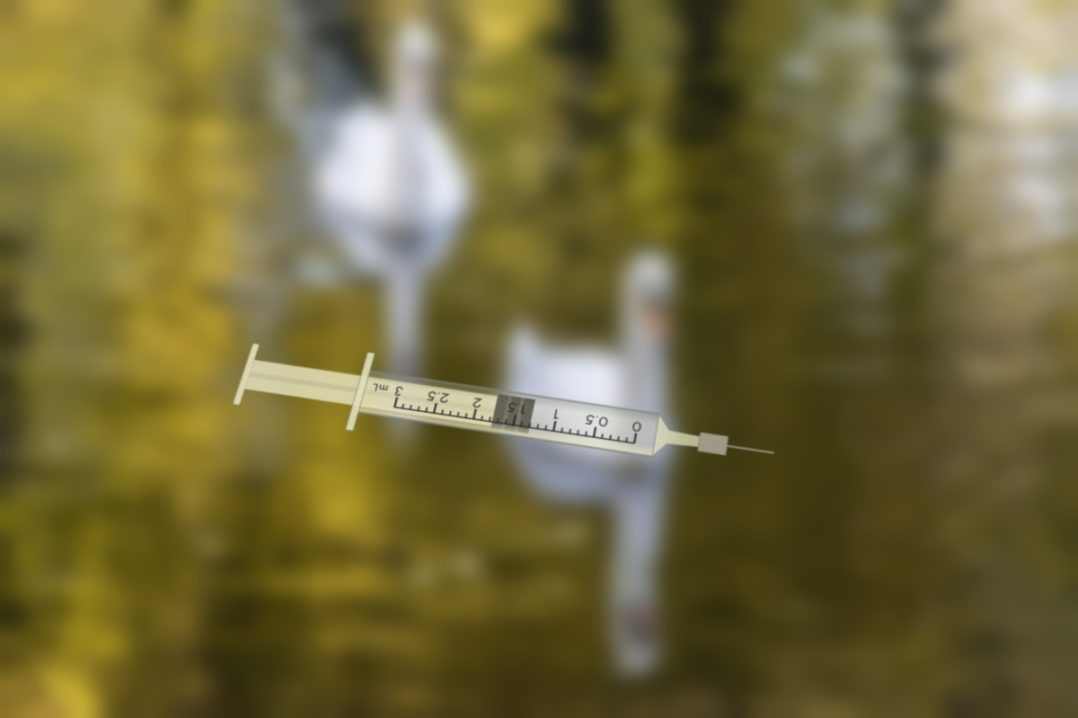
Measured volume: 1.3mL
